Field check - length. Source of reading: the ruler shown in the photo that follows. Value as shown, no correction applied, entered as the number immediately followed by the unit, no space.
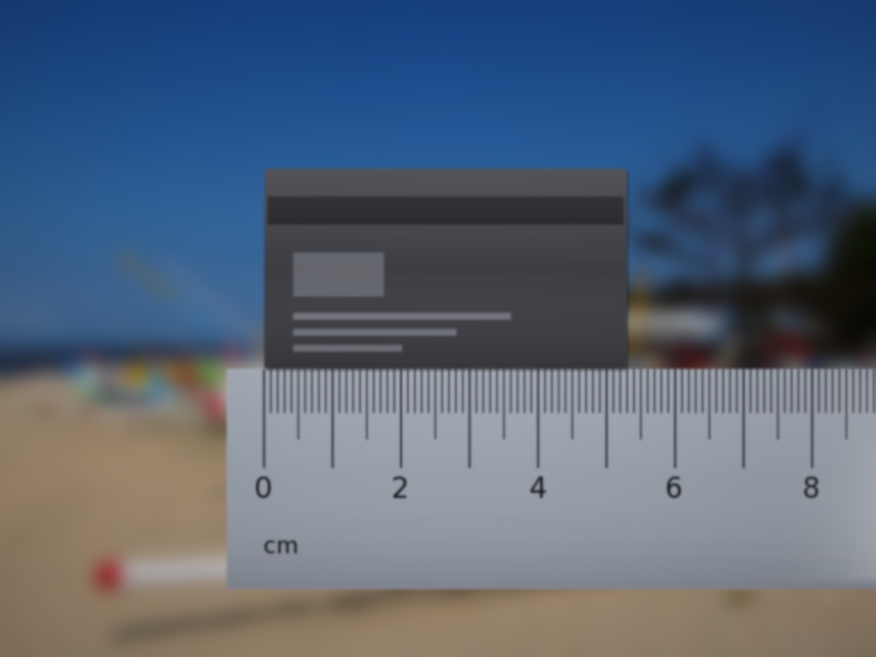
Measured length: 5.3cm
